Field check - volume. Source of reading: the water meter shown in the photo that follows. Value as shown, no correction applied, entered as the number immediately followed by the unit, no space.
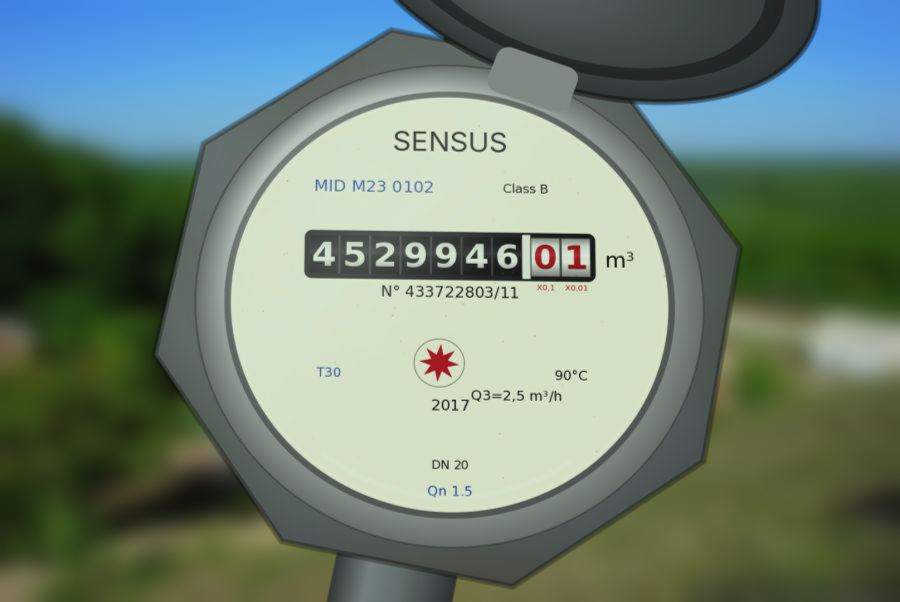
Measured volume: 4529946.01m³
